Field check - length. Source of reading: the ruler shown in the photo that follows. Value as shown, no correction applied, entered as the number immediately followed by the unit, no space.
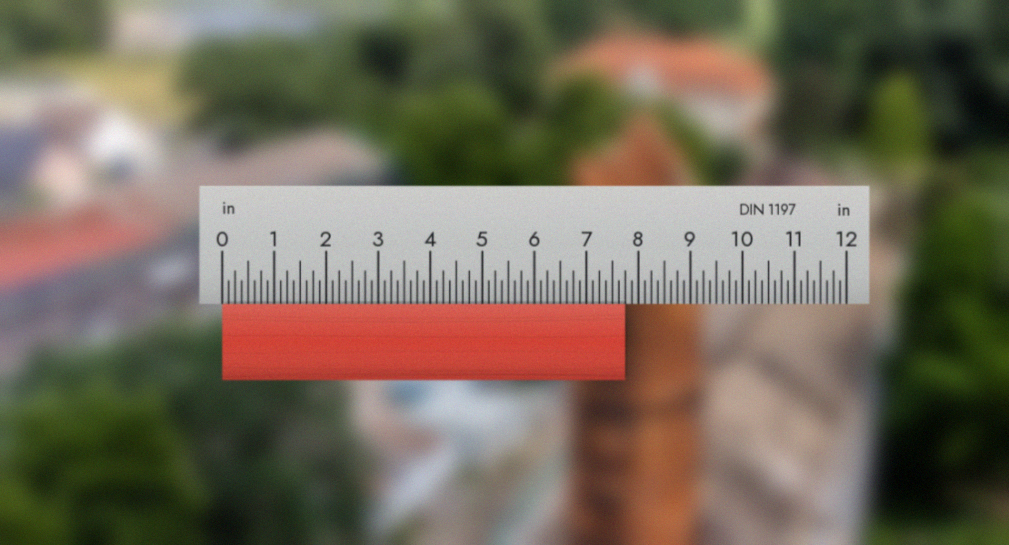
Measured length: 7.75in
